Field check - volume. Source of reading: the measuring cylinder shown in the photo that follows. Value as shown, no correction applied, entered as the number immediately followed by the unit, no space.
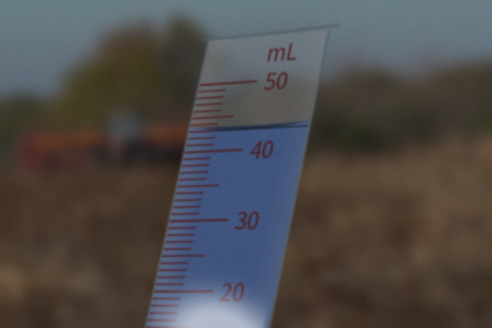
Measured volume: 43mL
